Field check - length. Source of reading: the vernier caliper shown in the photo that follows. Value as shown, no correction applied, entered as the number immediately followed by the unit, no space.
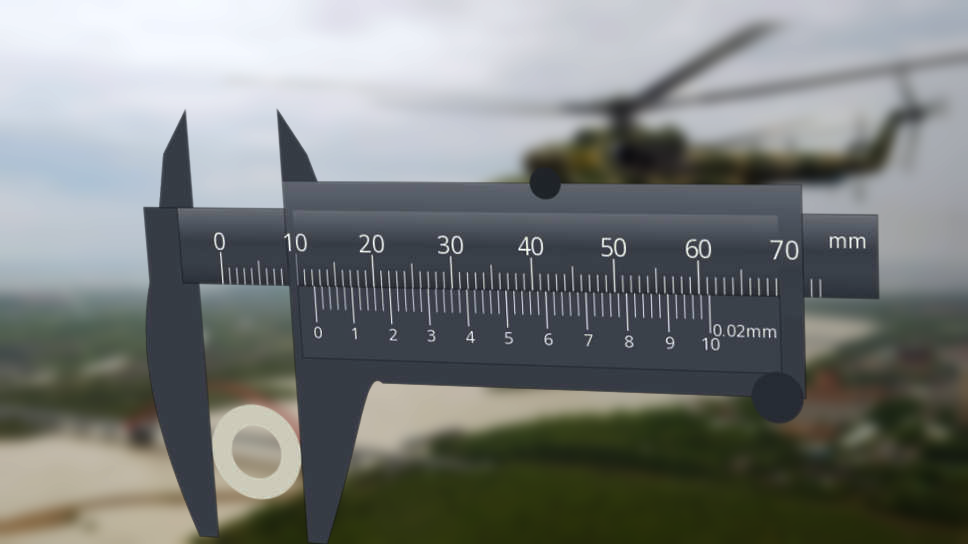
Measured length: 12.2mm
